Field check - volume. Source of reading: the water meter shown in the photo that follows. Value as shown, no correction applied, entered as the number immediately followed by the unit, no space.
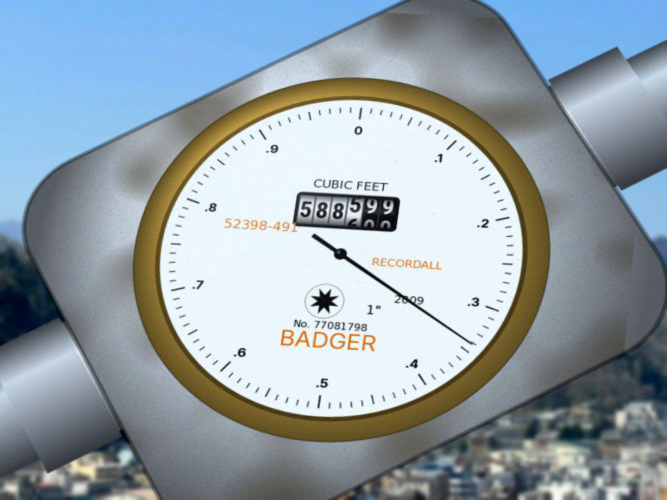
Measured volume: 588599.34ft³
